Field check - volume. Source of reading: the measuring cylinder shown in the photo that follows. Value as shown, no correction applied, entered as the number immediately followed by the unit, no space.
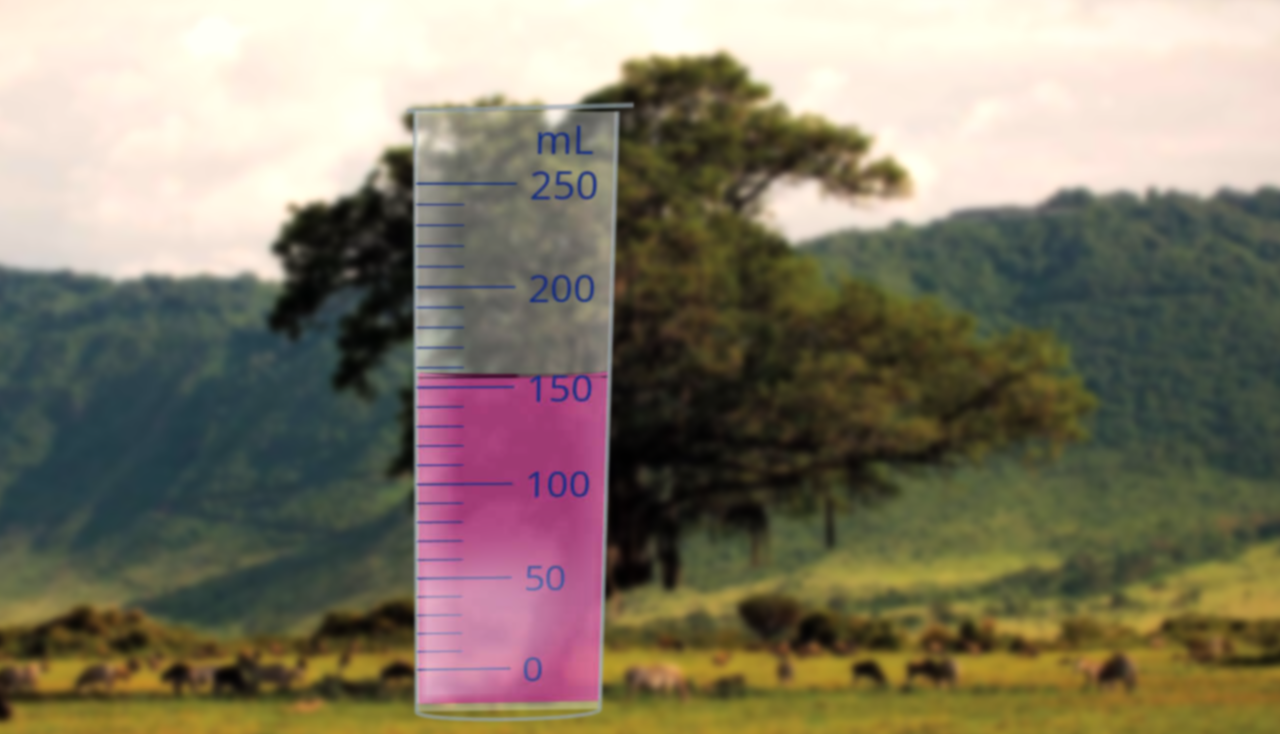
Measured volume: 155mL
